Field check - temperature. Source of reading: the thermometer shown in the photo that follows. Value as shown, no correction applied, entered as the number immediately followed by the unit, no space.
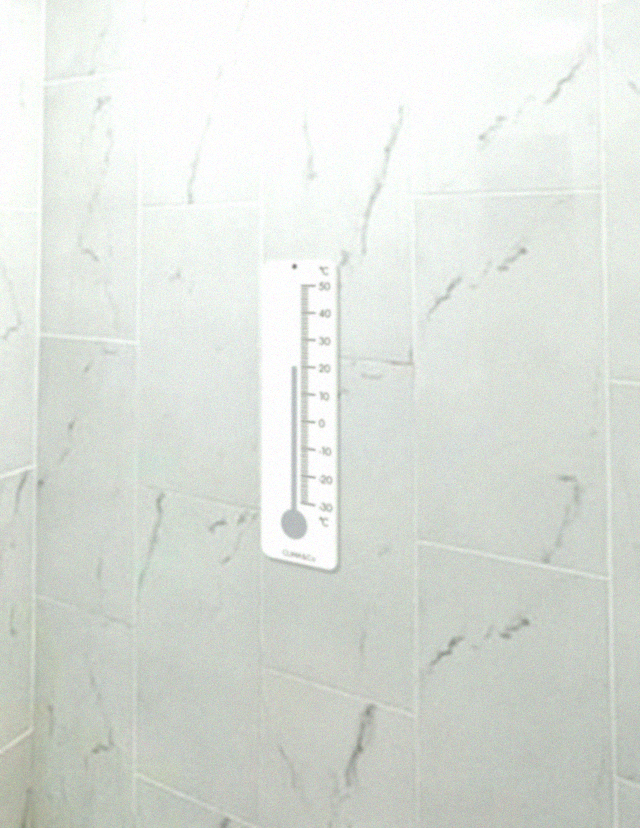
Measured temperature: 20°C
